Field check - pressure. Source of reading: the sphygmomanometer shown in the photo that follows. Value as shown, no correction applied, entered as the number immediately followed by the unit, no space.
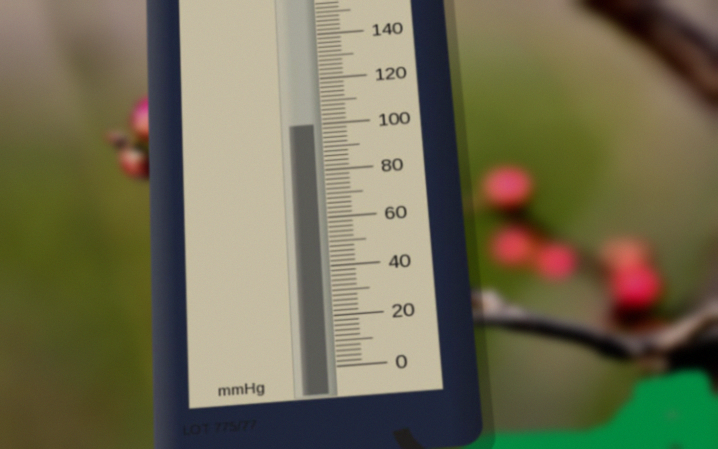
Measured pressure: 100mmHg
